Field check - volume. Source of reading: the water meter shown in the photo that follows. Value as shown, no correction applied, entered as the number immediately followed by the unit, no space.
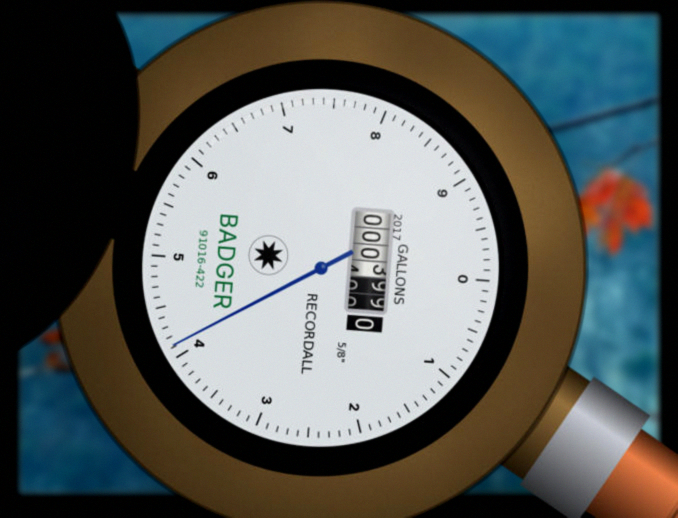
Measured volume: 3994.1gal
